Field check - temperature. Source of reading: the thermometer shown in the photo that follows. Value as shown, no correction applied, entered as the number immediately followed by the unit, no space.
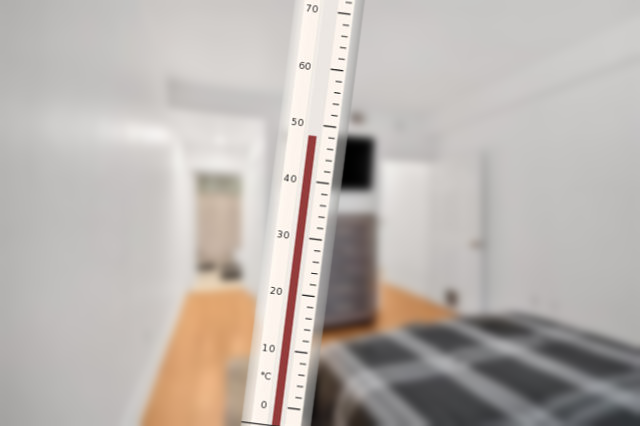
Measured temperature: 48°C
